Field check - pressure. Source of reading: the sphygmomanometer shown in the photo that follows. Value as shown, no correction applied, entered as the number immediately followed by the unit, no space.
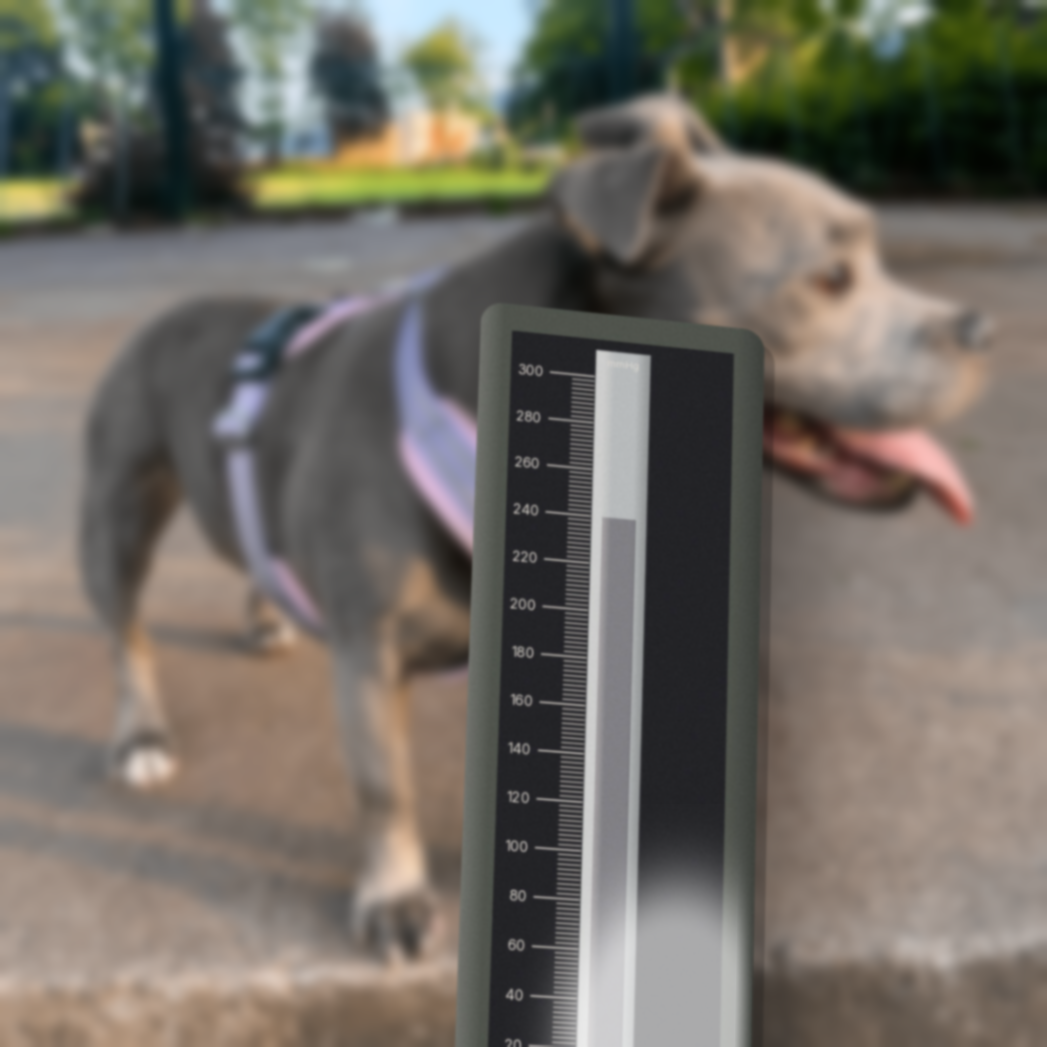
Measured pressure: 240mmHg
